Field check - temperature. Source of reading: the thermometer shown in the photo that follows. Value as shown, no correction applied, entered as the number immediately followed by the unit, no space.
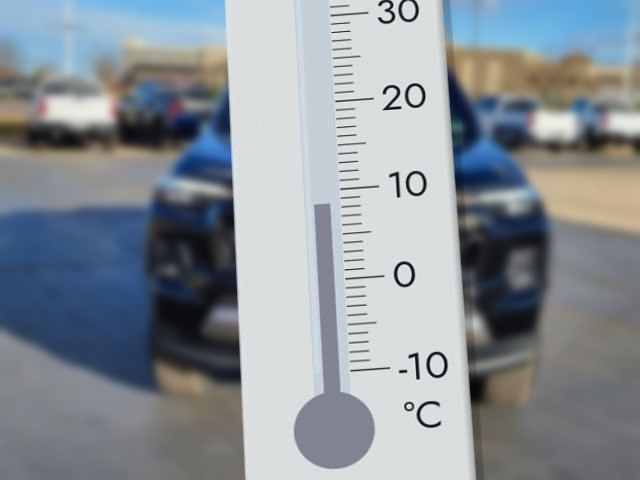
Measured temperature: 8.5°C
